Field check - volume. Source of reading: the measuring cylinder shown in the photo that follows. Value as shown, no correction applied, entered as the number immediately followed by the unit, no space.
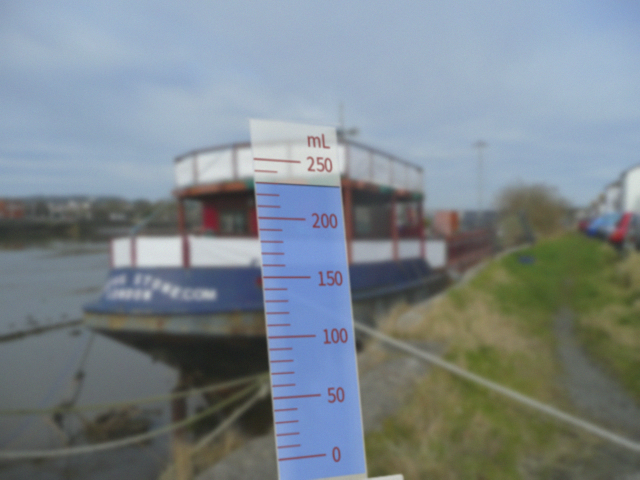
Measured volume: 230mL
